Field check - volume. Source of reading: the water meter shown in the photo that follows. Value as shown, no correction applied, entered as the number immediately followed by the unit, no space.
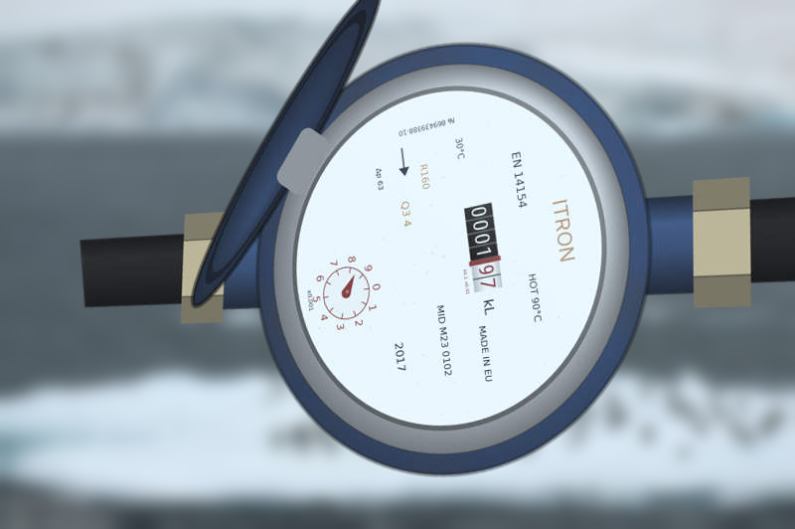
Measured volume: 1.978kL
